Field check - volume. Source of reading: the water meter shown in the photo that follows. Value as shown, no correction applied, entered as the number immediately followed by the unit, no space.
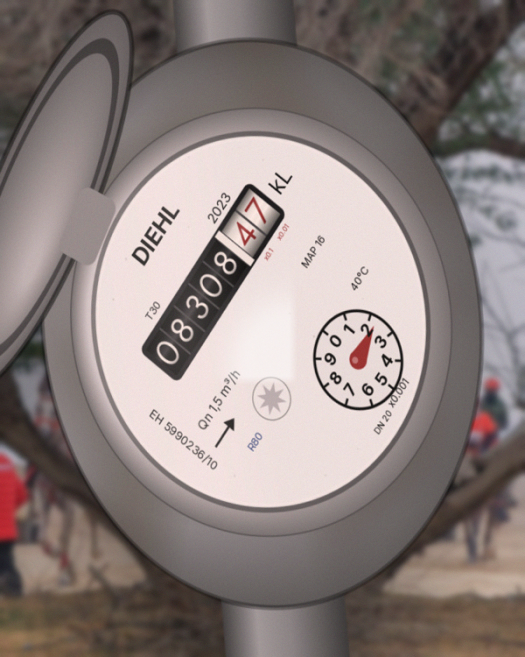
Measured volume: 8308.472kL
